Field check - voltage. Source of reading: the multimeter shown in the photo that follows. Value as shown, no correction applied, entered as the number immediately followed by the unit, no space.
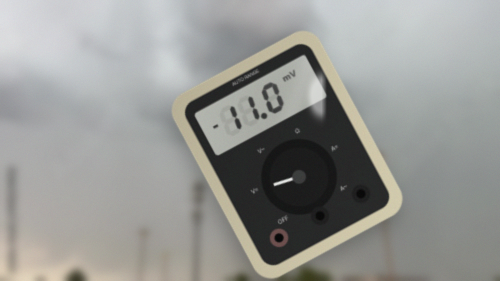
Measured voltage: -11.0mV
